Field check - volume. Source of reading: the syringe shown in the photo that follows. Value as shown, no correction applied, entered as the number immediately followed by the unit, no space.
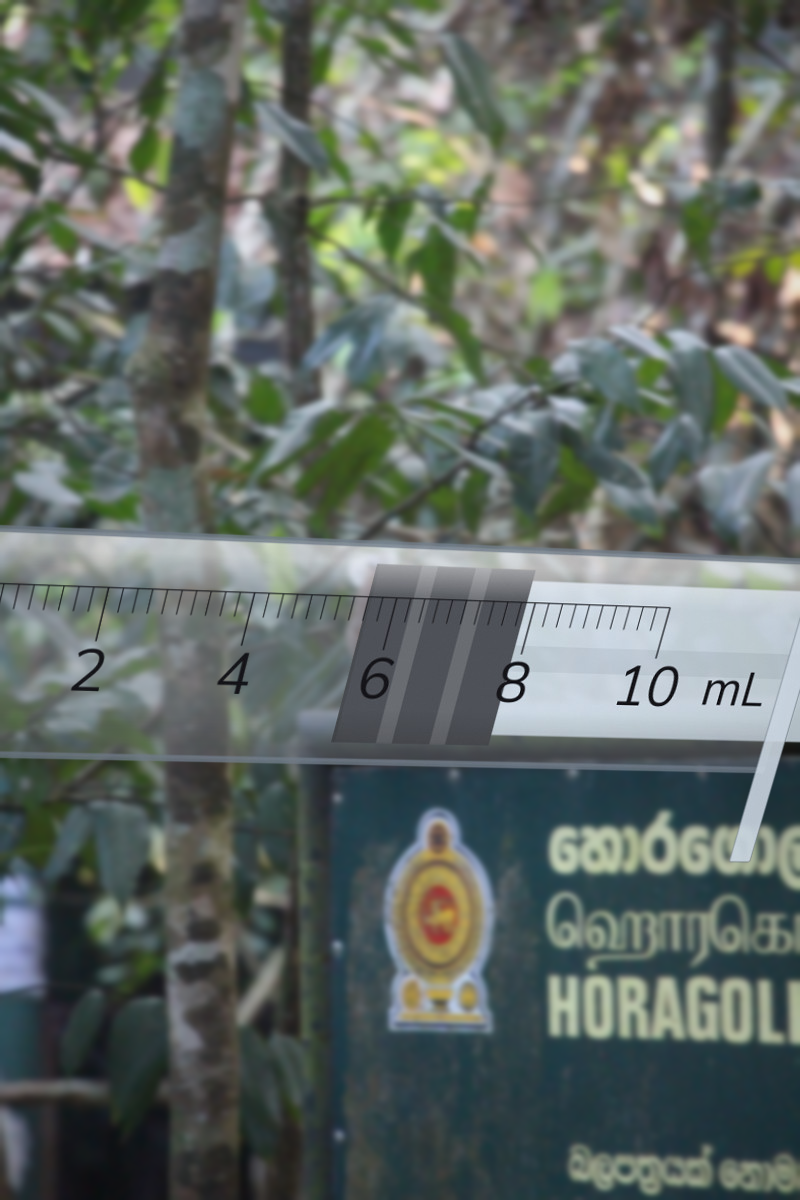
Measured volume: 5.6mL
